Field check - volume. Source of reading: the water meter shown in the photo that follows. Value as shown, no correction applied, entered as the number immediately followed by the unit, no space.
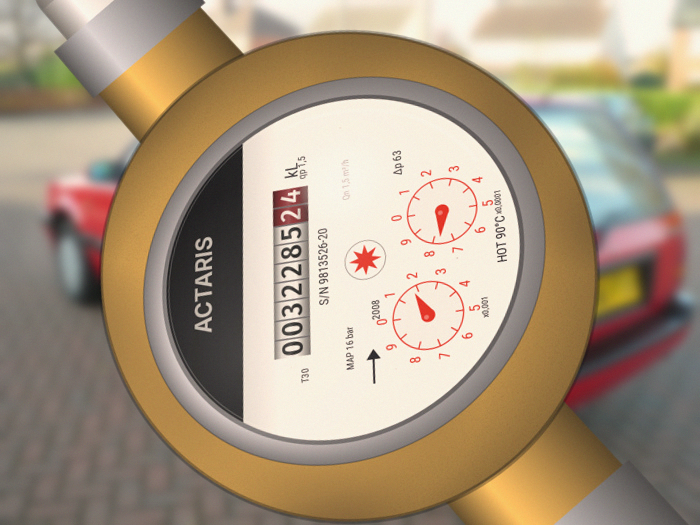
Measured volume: 32285.2417kL
